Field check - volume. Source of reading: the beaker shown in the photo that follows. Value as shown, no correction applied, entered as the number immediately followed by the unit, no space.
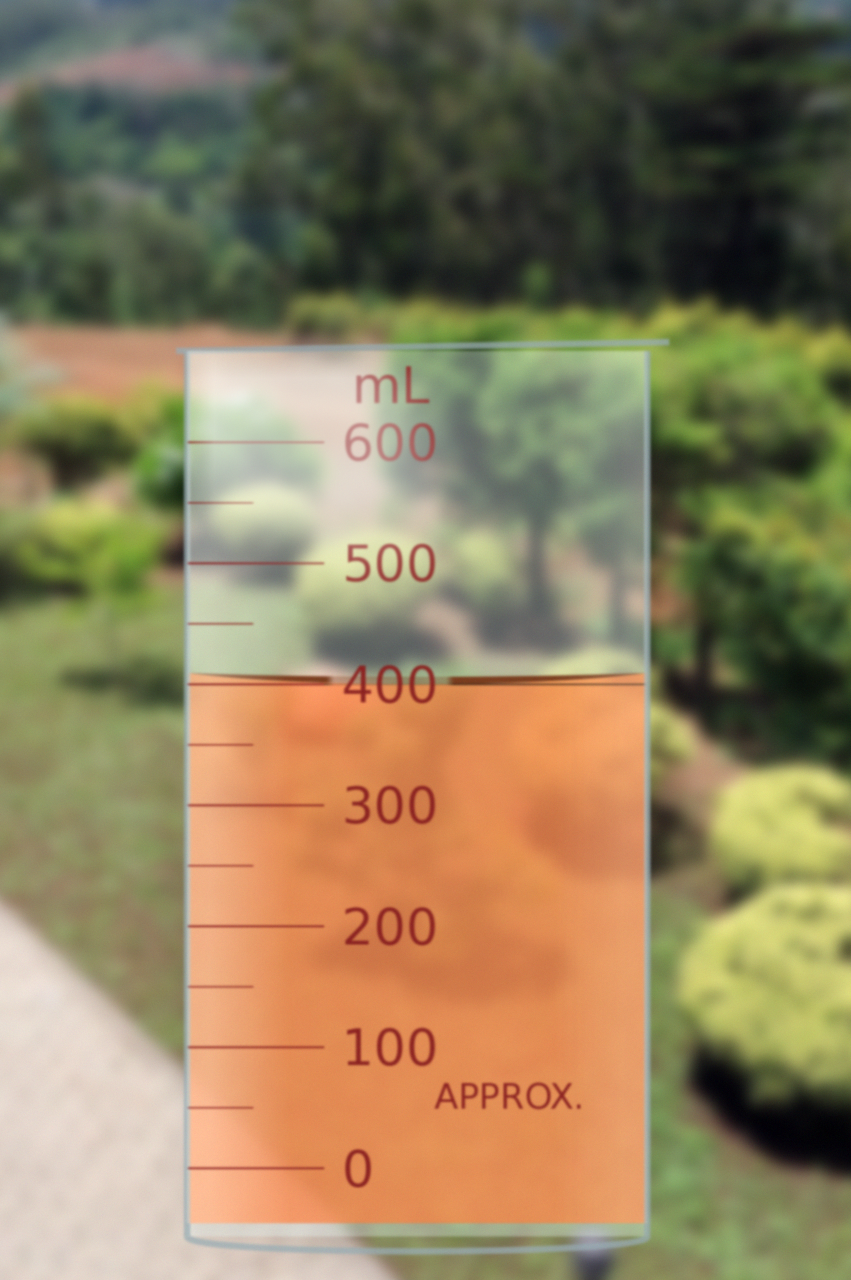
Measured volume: 400mL
